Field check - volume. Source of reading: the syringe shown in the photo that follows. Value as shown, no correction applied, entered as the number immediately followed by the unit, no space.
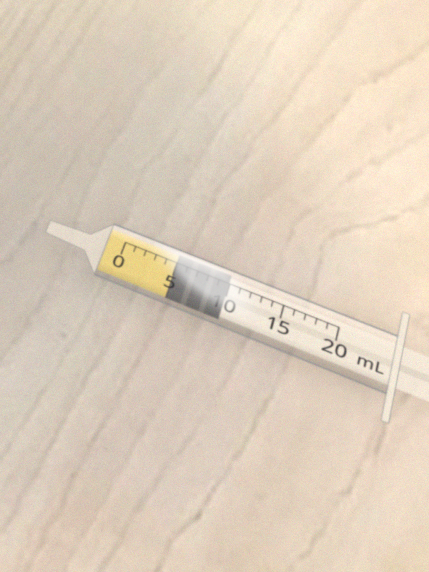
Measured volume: 5mL
